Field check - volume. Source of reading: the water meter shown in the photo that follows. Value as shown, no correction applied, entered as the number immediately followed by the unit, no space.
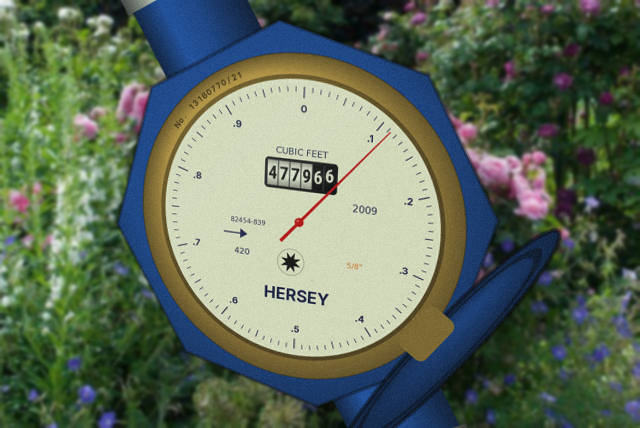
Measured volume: 477966.11ft³
